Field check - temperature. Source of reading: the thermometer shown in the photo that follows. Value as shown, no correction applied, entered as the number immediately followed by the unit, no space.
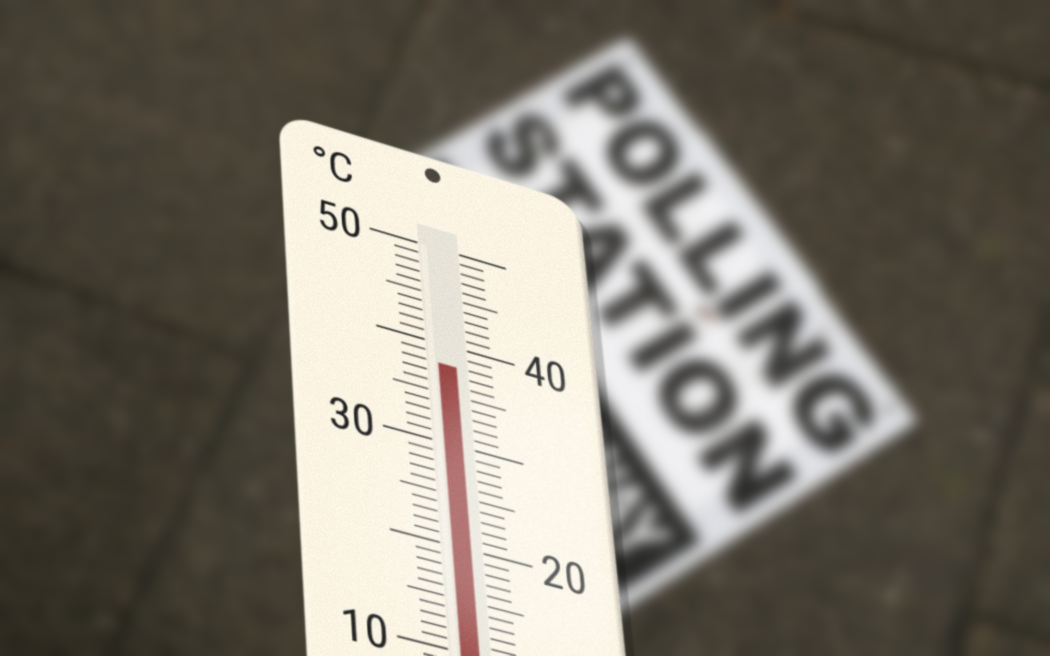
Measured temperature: 38°C
